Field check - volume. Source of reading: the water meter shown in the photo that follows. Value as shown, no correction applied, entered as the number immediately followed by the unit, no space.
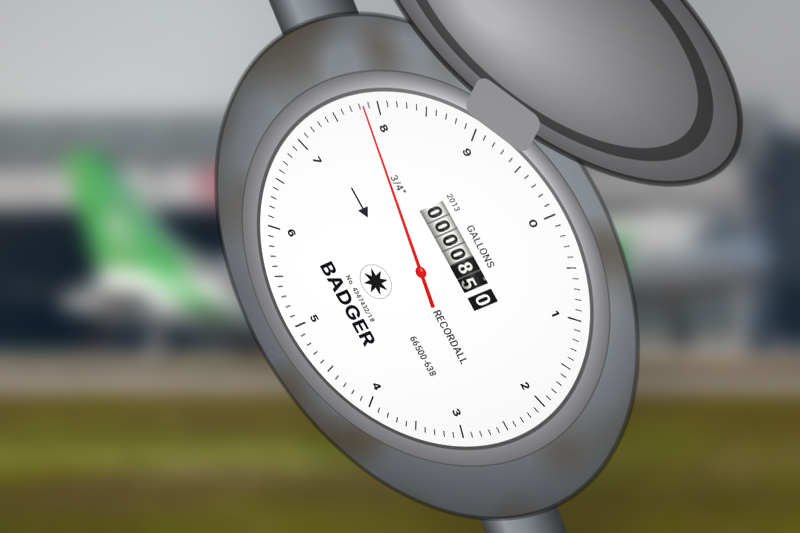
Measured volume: 847.8gal
